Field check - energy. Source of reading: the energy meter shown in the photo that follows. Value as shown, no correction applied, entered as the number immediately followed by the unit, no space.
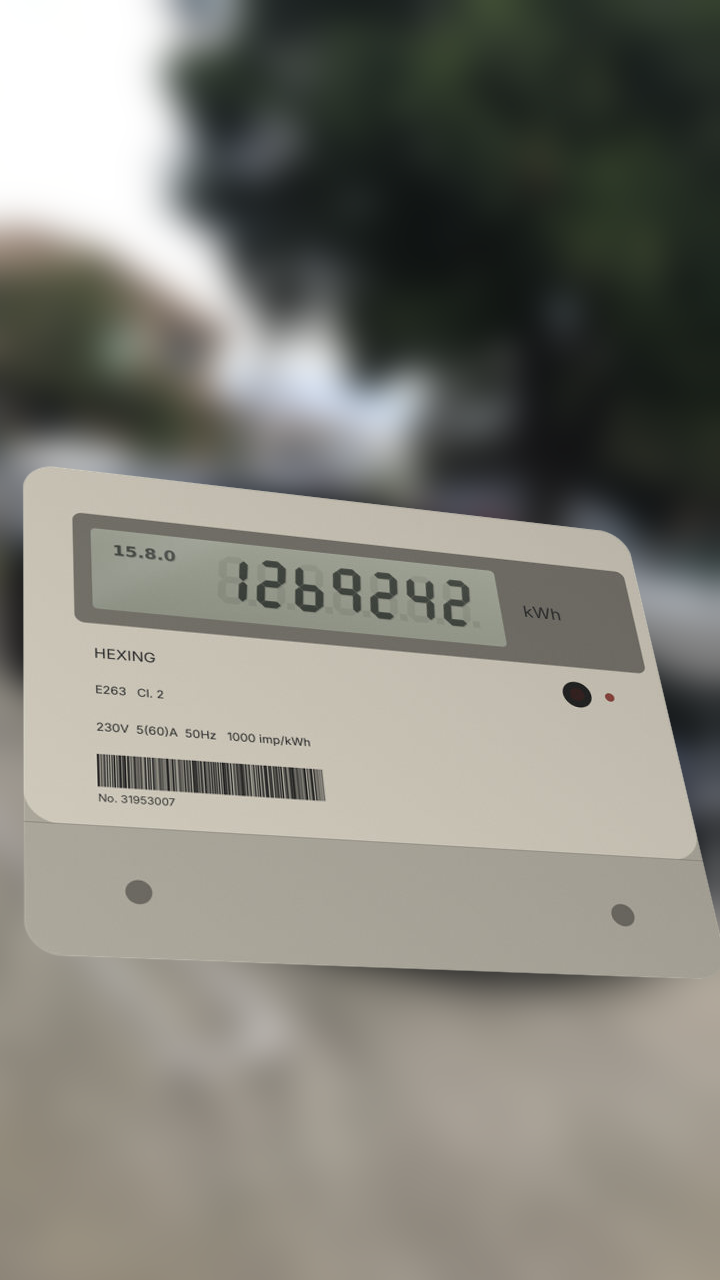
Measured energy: 1269242kWh
